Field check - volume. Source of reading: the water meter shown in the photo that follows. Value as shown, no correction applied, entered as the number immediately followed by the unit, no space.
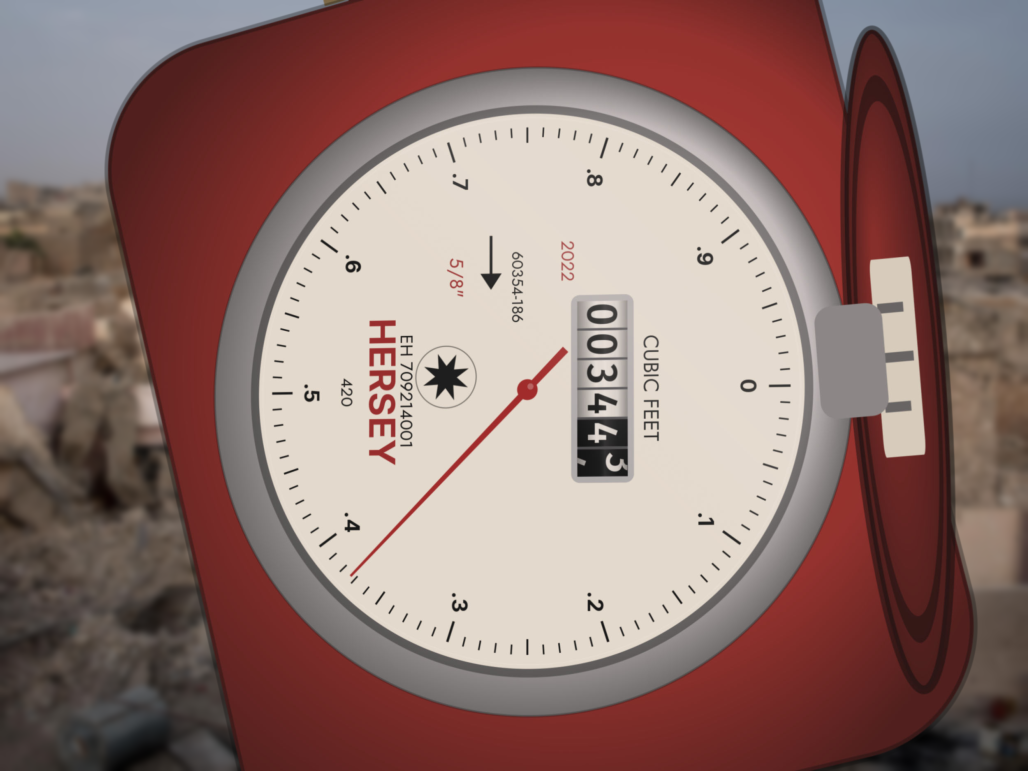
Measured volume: 3443.37ft³
